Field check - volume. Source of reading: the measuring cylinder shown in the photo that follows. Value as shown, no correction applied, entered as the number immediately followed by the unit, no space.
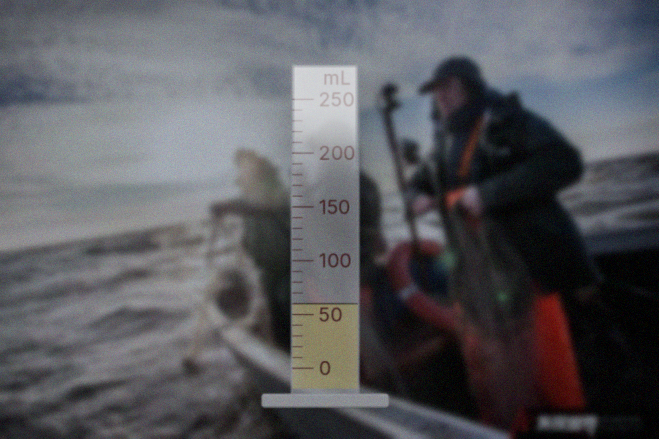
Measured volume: 60mL
